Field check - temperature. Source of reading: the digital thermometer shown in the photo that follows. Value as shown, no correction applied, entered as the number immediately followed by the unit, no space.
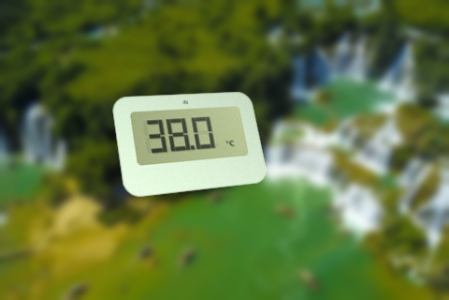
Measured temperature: 38.0°C
